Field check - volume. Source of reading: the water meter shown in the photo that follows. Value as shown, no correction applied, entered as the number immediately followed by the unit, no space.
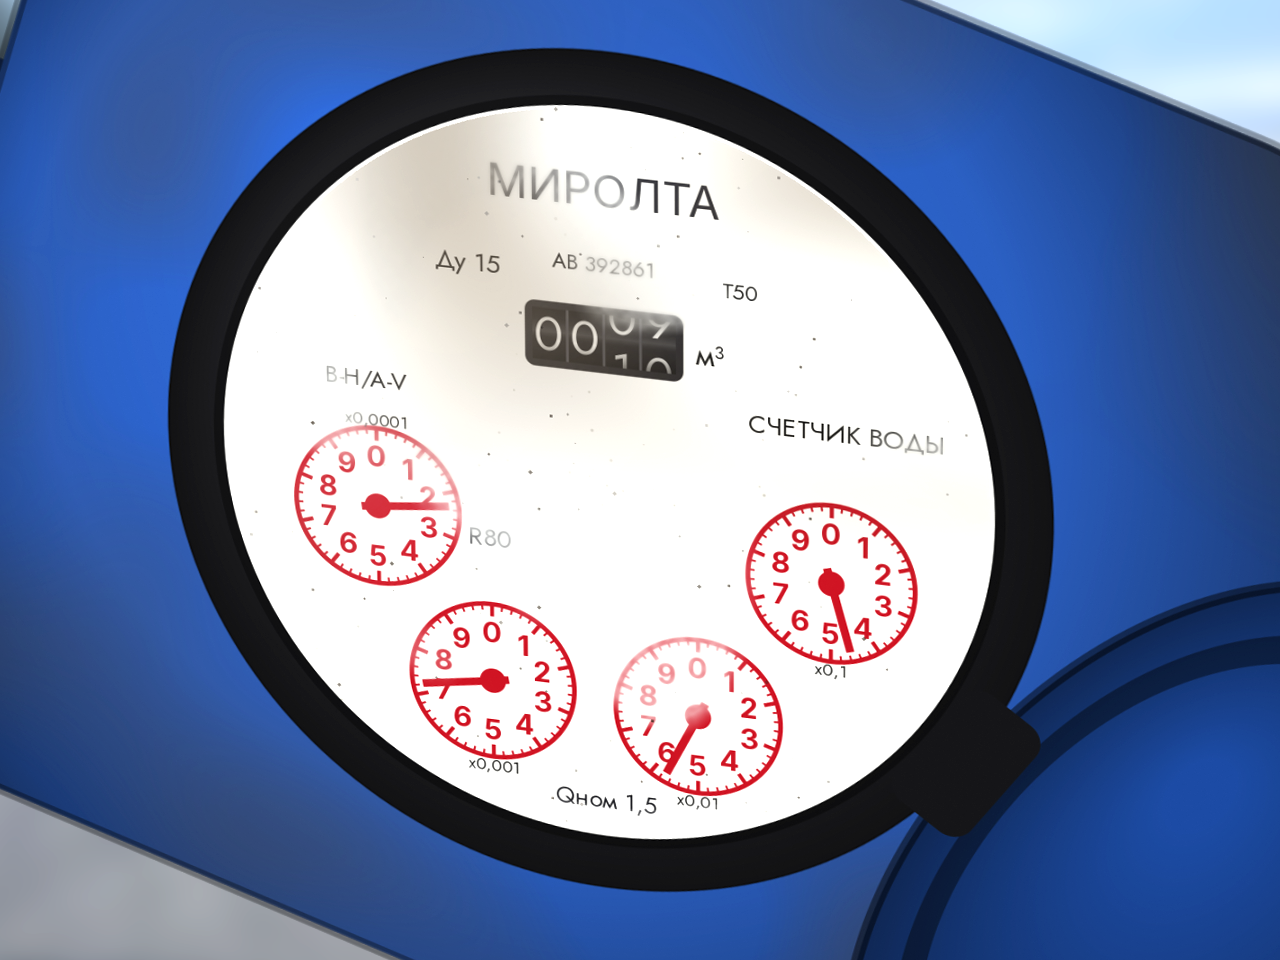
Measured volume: 9.4572m³
